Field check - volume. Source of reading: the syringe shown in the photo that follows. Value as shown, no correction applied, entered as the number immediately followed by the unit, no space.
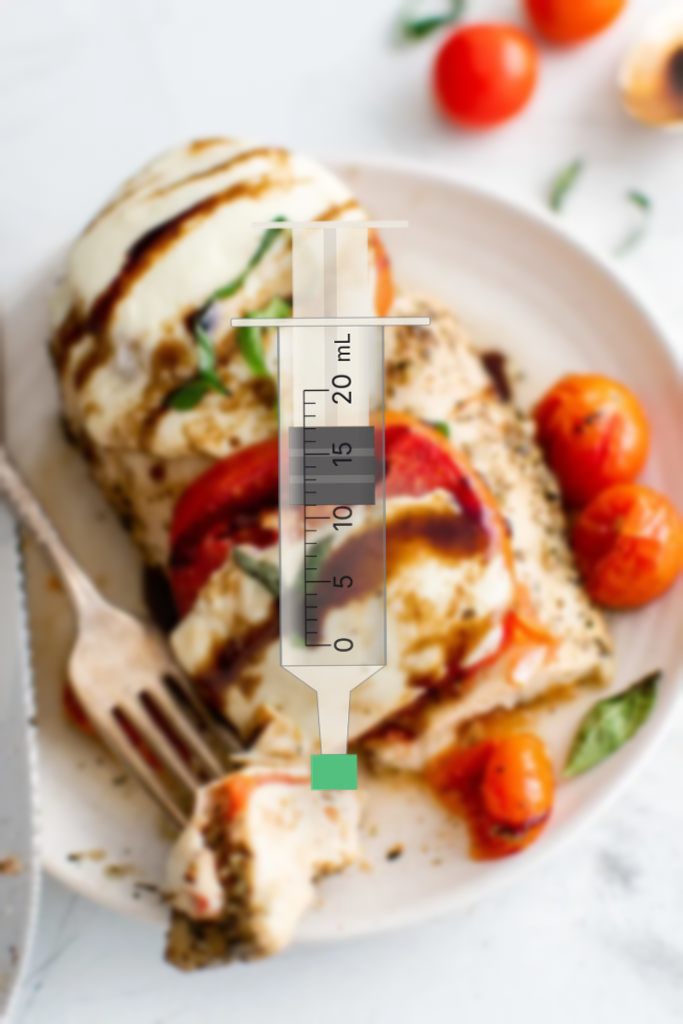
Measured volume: 11mL
